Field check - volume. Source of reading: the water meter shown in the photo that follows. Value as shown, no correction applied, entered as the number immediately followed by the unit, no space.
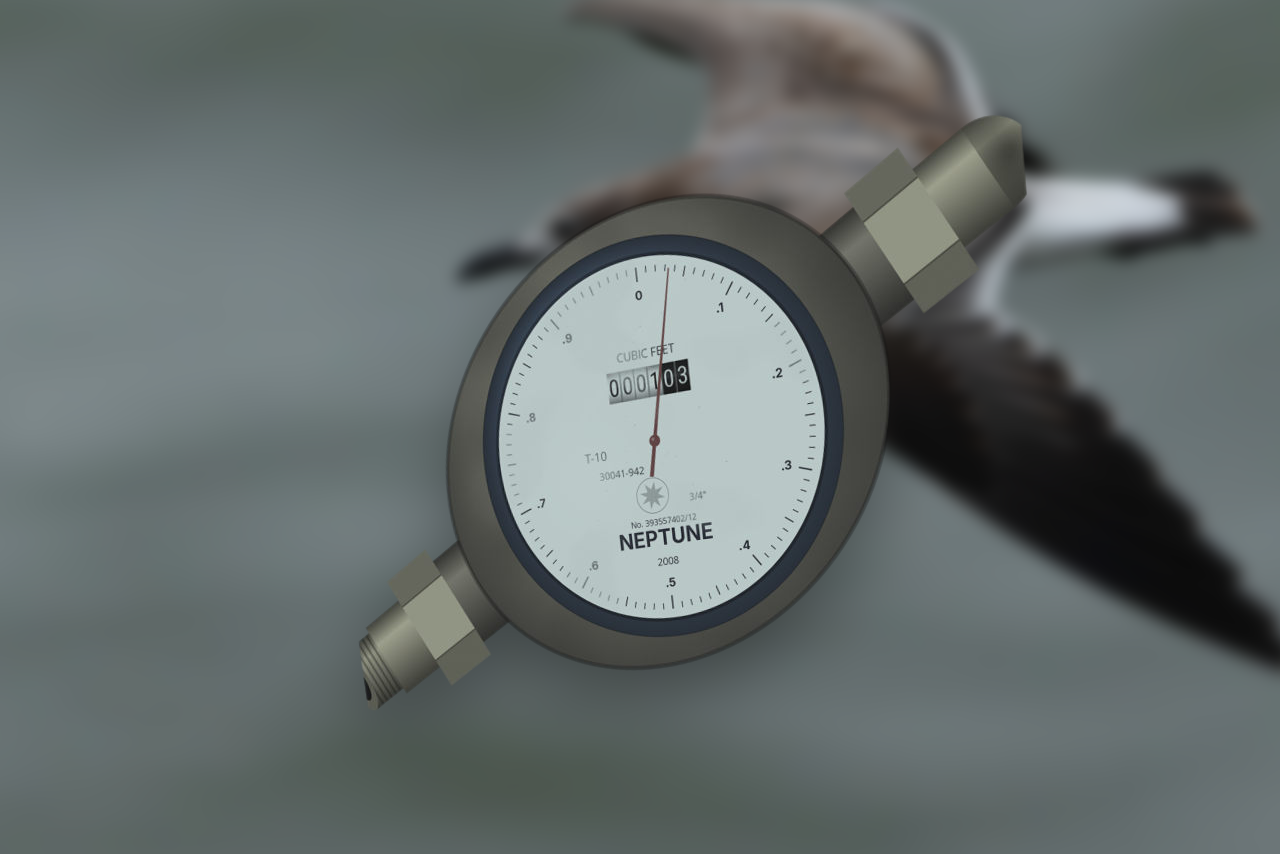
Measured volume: 103.03ft³
